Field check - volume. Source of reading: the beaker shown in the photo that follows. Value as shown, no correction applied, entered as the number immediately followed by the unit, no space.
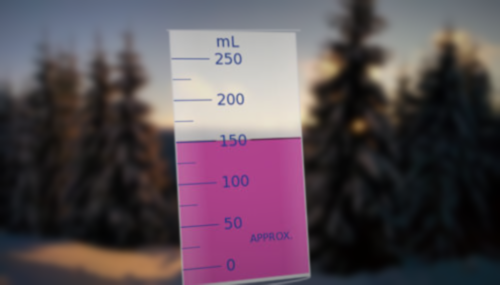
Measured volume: 150mL
